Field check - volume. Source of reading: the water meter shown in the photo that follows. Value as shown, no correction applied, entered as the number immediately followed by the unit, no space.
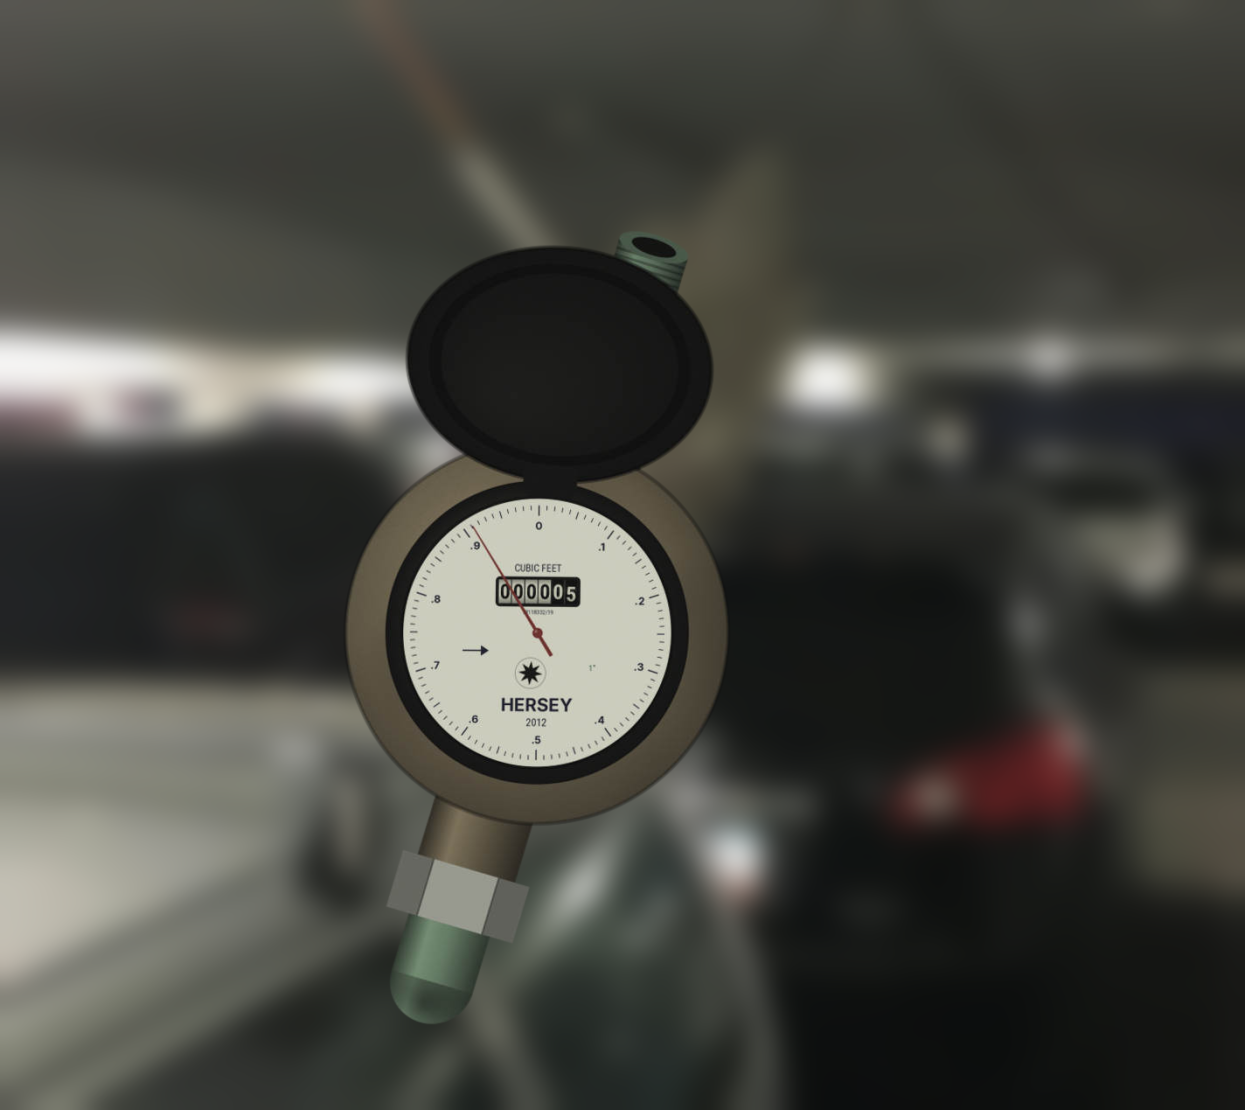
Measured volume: 4.91ft³
